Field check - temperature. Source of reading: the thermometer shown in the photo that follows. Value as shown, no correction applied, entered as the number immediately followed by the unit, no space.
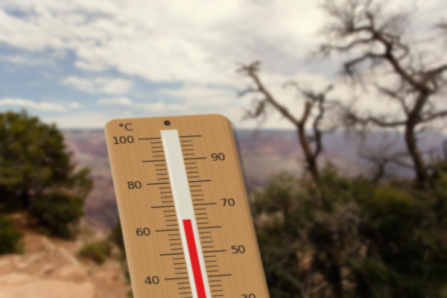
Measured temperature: 64°C
